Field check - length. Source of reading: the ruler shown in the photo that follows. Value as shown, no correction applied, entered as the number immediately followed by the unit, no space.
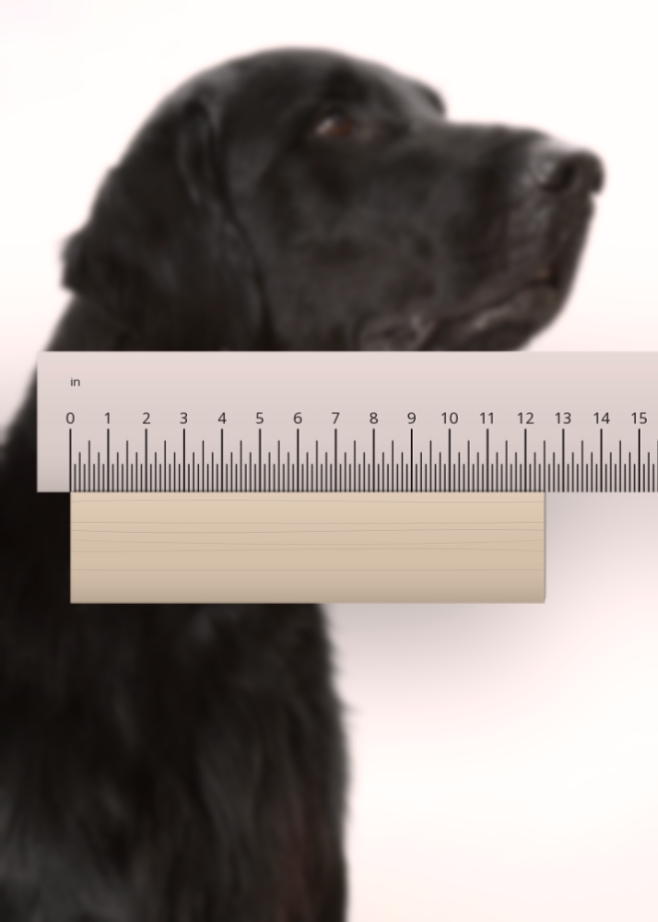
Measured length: 12.5in
